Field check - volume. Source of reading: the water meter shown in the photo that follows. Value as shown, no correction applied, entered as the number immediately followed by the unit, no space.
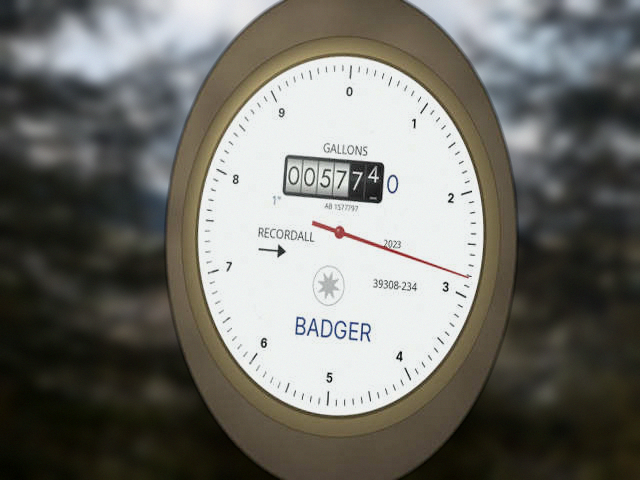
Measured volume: 57742.8gal
